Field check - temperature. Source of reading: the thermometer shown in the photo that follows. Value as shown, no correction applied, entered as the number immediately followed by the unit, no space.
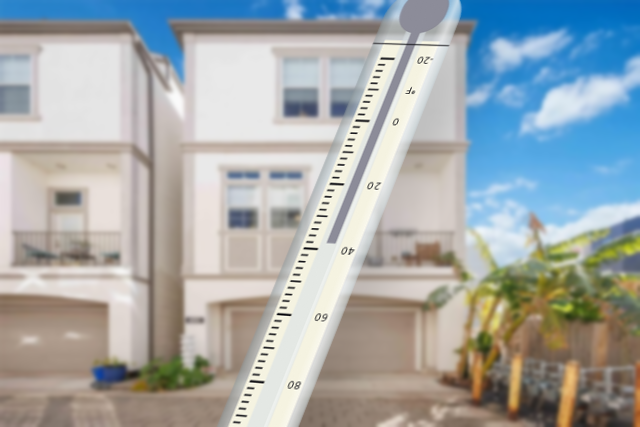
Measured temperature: 38°F
